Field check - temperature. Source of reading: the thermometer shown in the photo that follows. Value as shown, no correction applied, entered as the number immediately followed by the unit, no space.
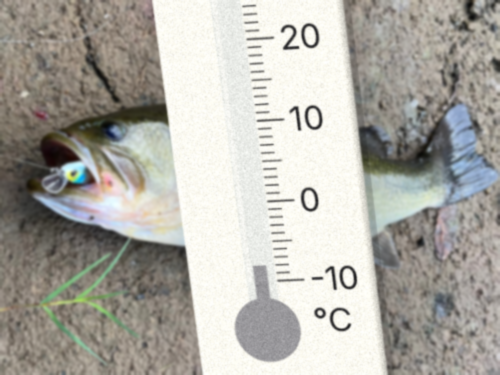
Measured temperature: -8°C
